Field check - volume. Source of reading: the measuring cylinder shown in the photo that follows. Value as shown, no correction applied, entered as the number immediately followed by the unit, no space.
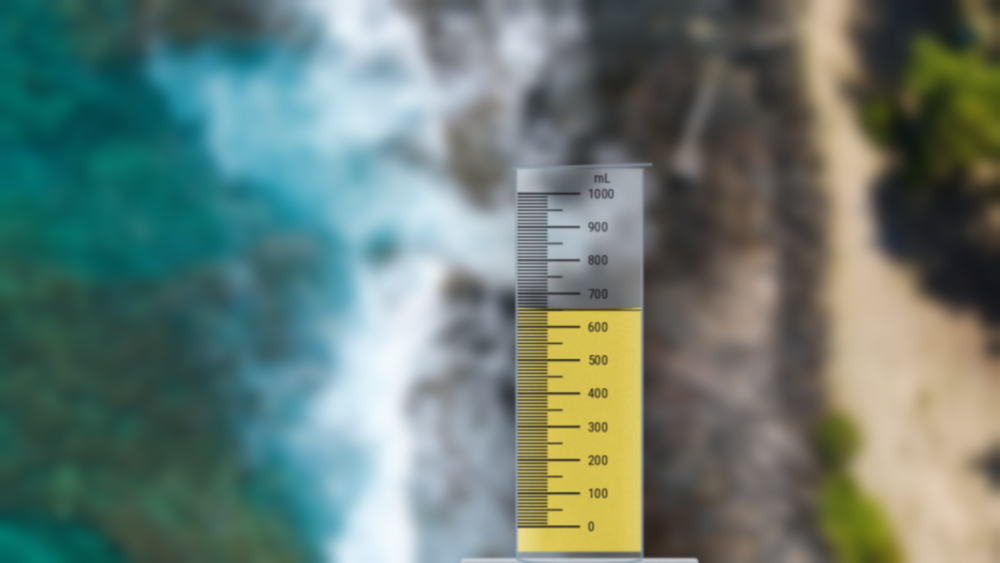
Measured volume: 650mL
